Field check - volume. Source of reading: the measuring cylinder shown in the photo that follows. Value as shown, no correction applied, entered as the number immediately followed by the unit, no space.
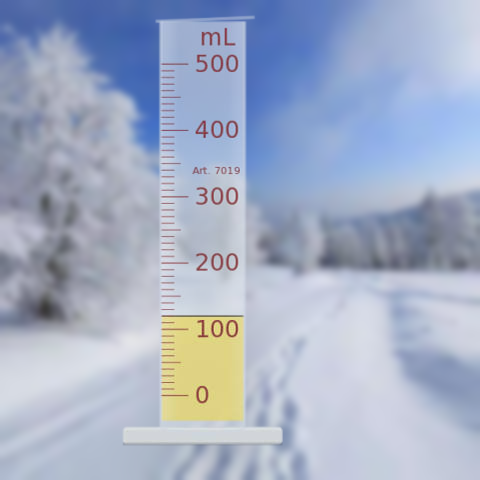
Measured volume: 120mL
